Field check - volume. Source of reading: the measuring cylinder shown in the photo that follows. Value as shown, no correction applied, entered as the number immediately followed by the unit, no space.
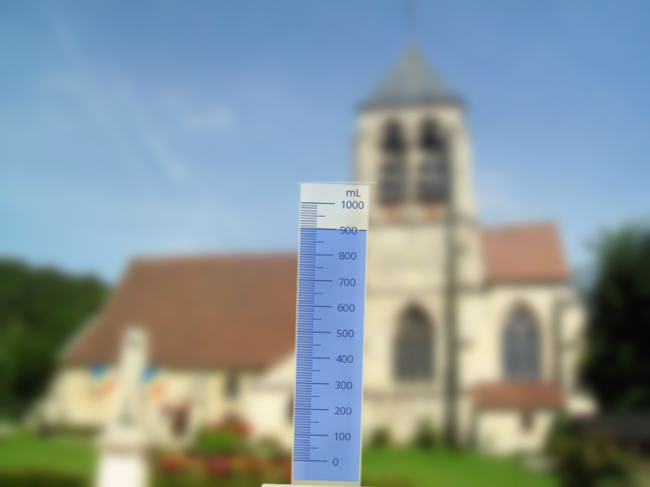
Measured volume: 900mL
